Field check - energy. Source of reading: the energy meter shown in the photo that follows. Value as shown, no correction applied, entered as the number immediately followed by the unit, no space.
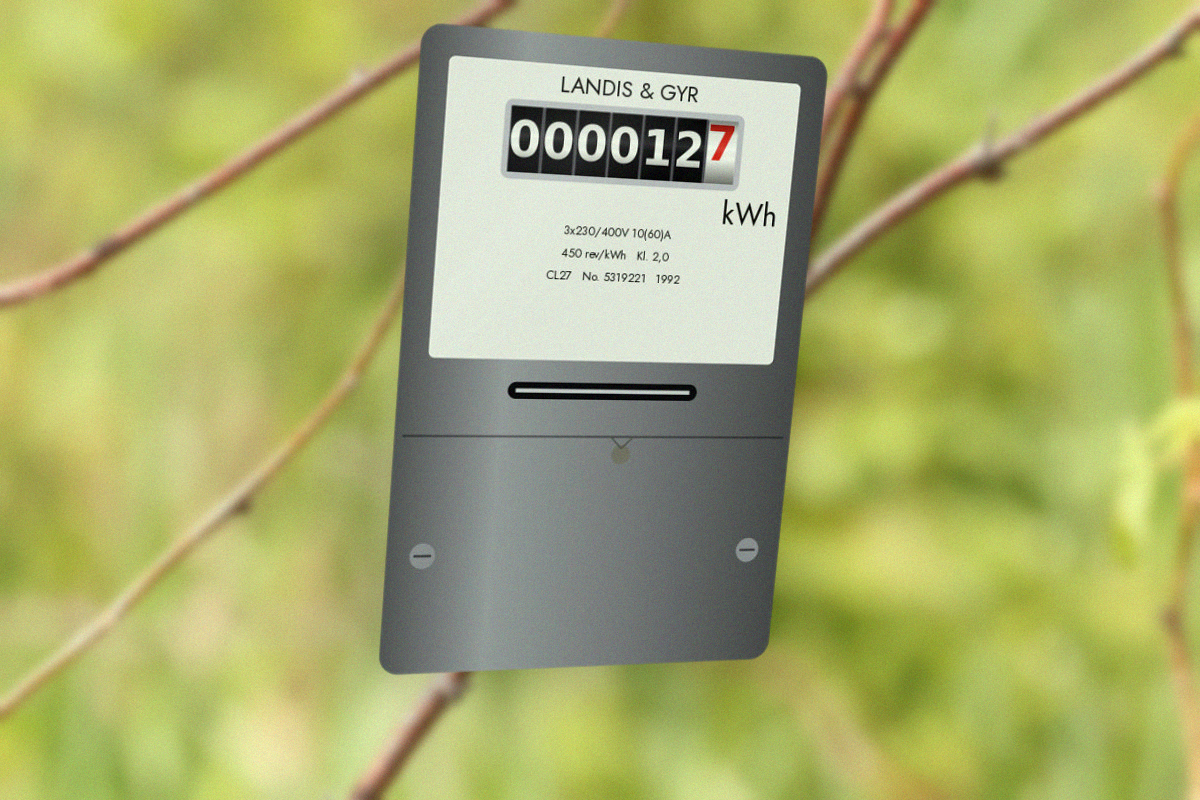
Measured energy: 12.7kWh
